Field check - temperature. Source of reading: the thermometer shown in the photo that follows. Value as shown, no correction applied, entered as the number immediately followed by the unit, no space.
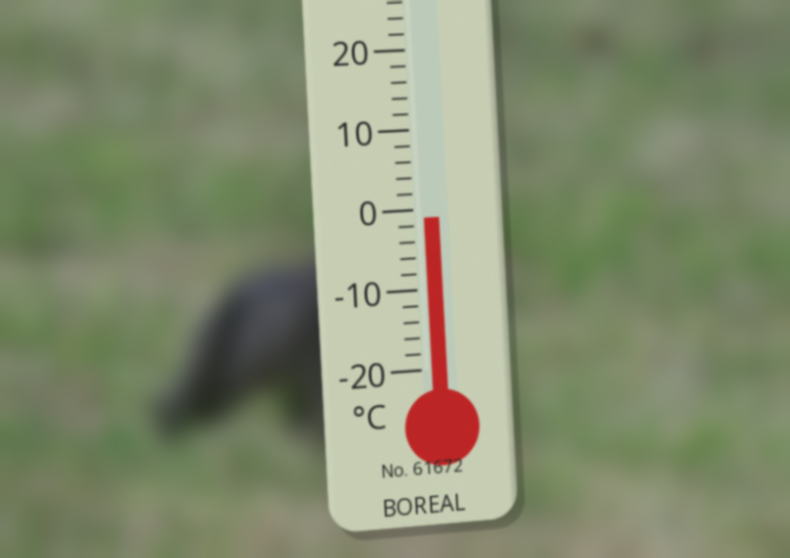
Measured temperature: -1°C
